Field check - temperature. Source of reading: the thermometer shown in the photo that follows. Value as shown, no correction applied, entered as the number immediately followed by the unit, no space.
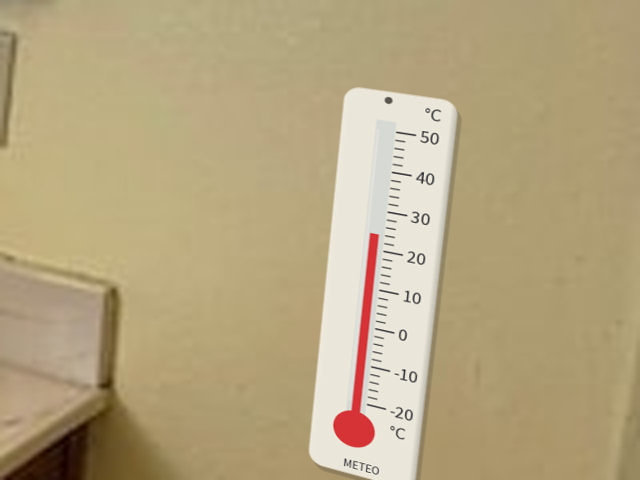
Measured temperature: 24°C
